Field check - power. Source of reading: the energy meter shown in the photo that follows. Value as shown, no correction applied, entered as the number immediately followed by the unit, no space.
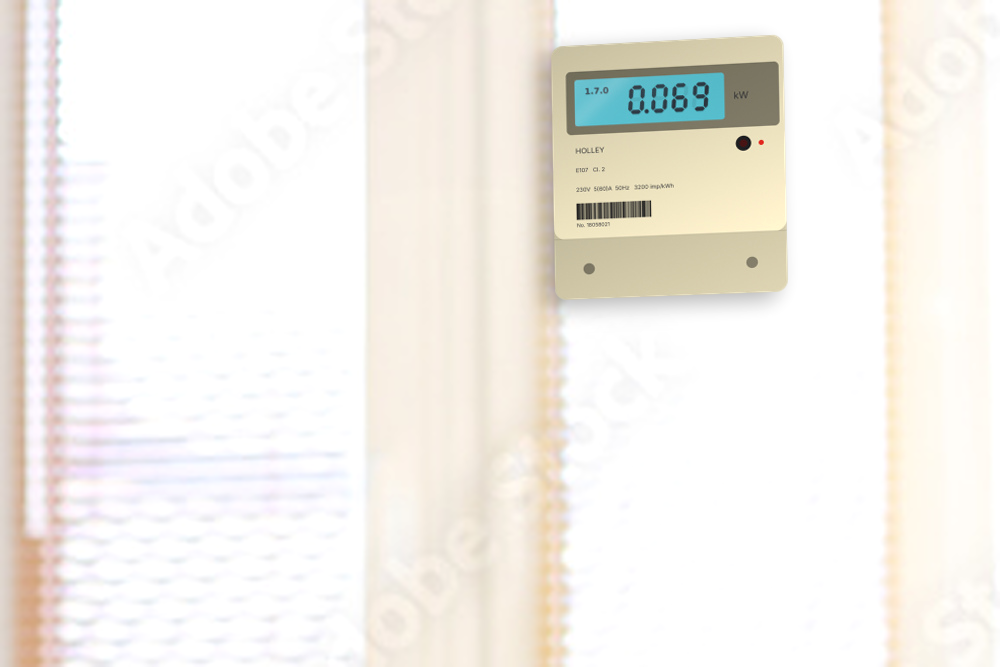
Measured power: 0.069kW
